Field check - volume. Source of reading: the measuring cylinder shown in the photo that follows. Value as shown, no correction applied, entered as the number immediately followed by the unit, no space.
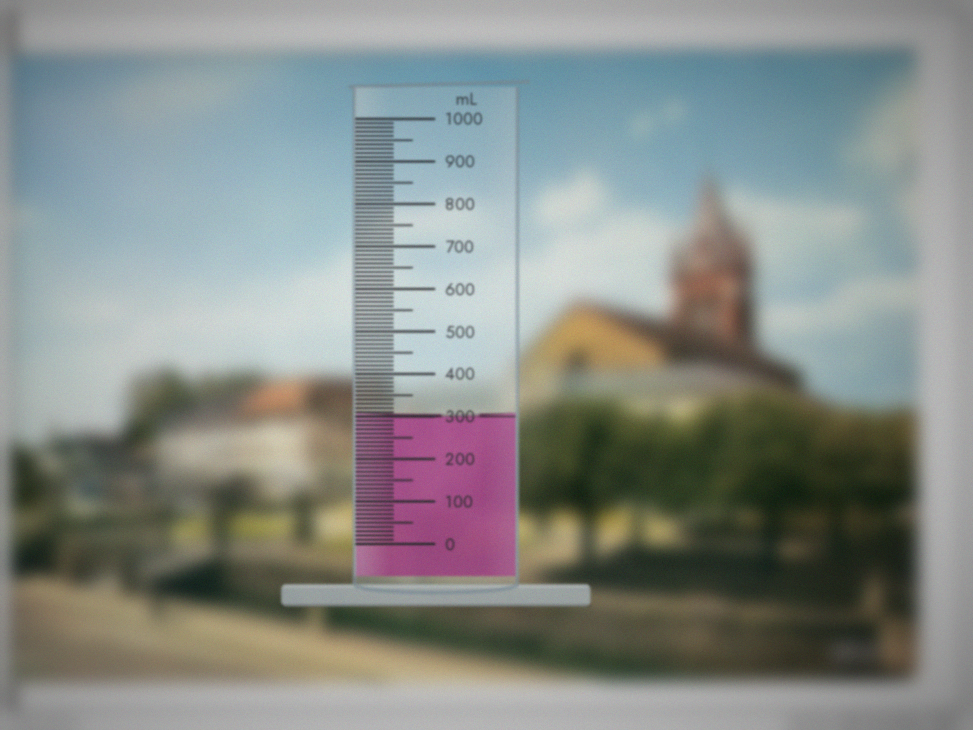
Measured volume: 300mL
